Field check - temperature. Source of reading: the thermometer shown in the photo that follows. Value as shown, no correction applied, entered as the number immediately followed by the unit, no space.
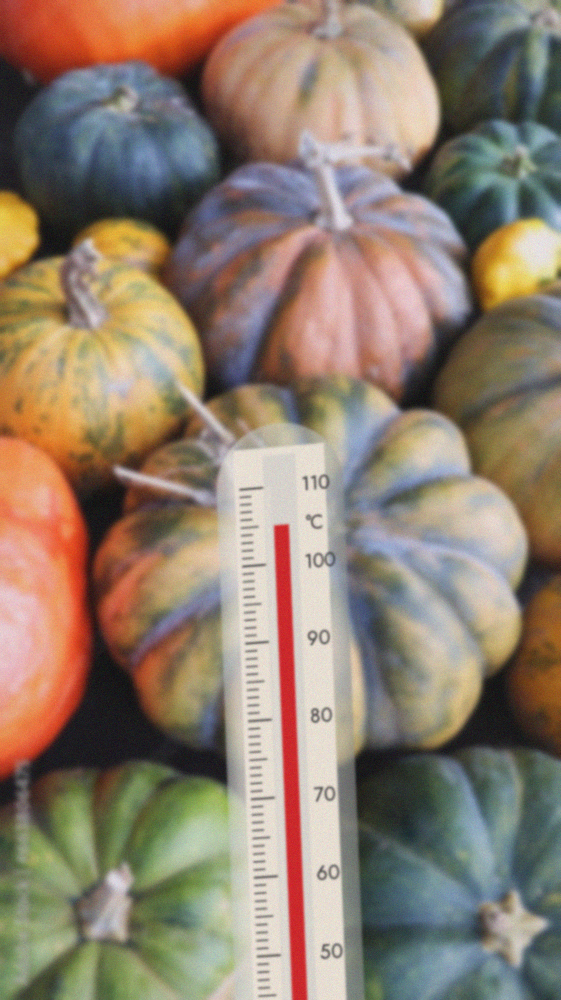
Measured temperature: 105°C
